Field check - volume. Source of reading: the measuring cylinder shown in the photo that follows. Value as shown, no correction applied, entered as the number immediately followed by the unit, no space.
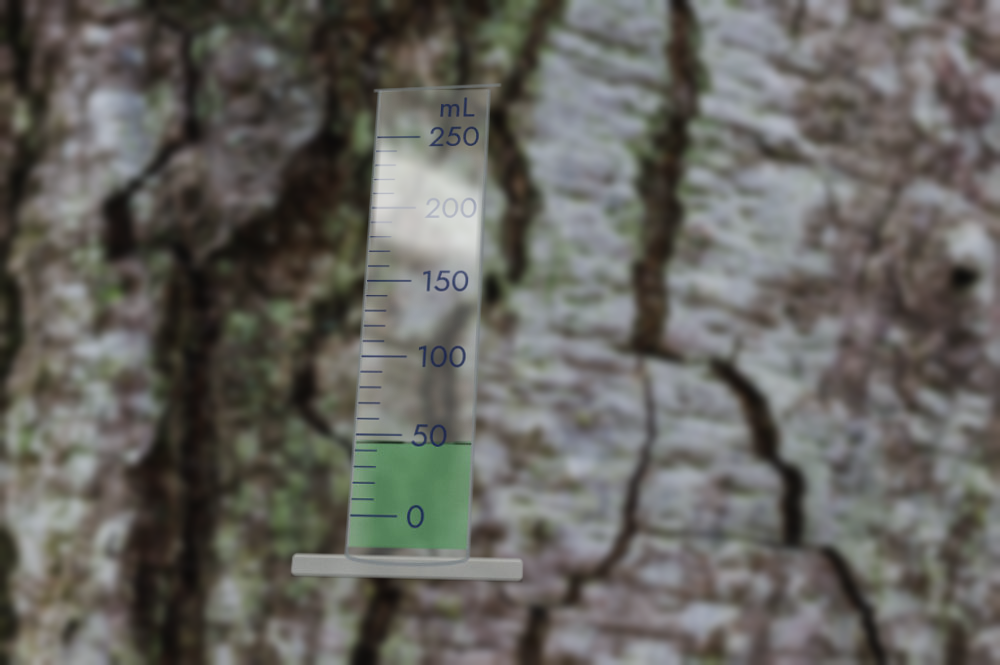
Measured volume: 45mL
